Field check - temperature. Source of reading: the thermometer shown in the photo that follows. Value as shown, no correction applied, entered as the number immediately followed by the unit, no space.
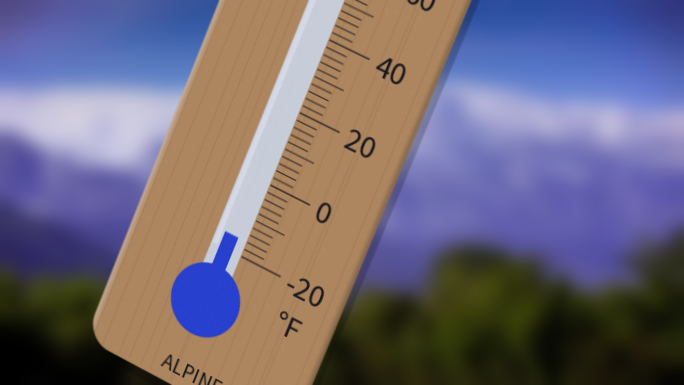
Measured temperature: -16°F
